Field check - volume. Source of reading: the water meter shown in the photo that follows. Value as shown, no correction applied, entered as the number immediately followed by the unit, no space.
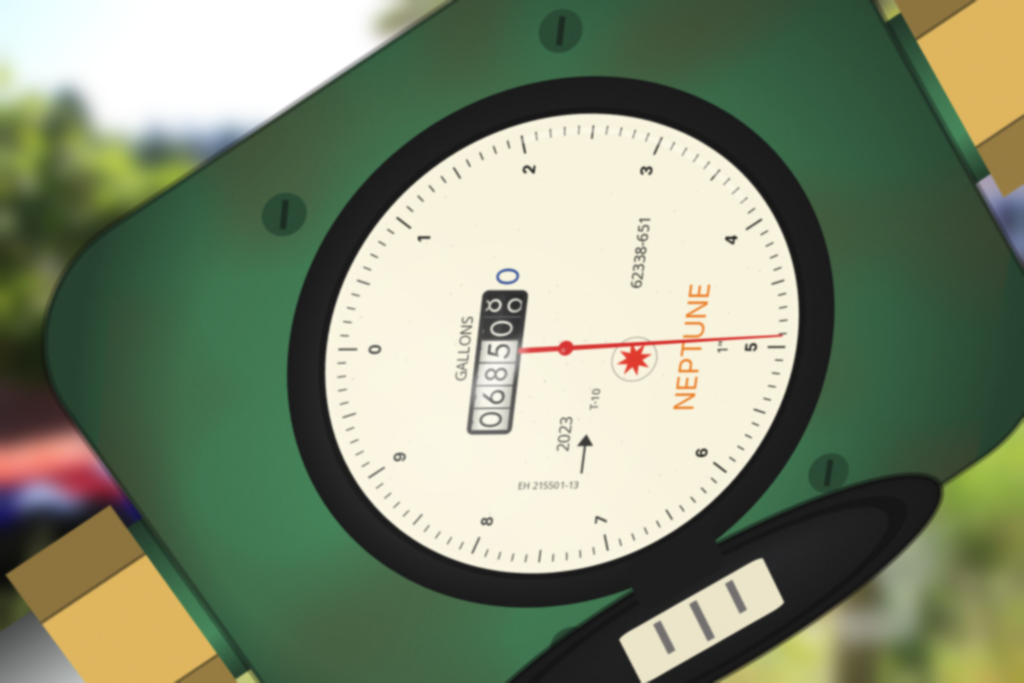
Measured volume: 685084.9gal
